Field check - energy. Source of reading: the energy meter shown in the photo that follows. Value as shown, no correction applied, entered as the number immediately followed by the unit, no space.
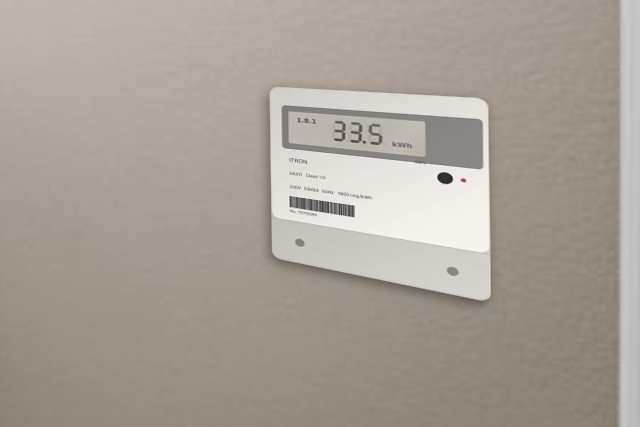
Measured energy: 33.5kWh
